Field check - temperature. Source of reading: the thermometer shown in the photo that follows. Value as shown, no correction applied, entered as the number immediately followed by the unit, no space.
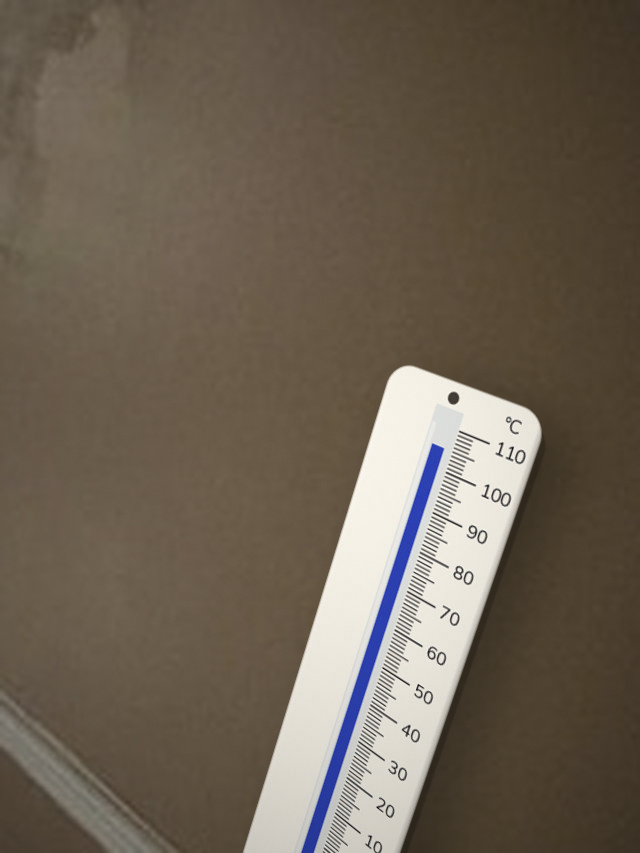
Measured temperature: 105°C
